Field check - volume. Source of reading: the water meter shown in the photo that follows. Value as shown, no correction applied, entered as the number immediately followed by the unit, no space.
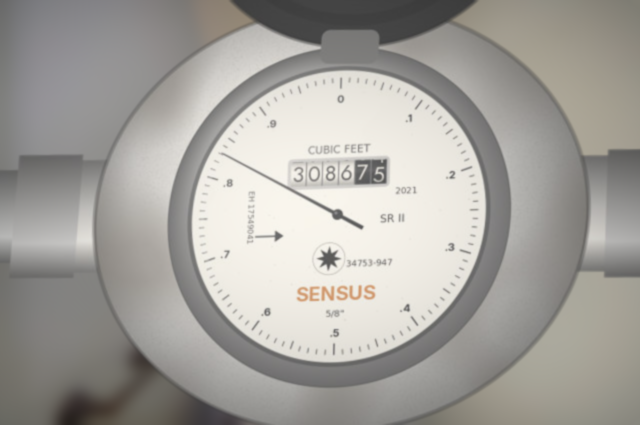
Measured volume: 308674.83ft³
